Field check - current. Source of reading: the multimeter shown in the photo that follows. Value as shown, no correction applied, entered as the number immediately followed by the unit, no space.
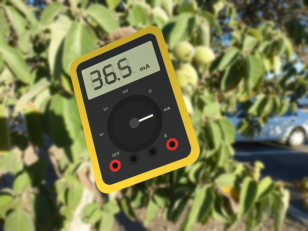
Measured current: 36.5mA
